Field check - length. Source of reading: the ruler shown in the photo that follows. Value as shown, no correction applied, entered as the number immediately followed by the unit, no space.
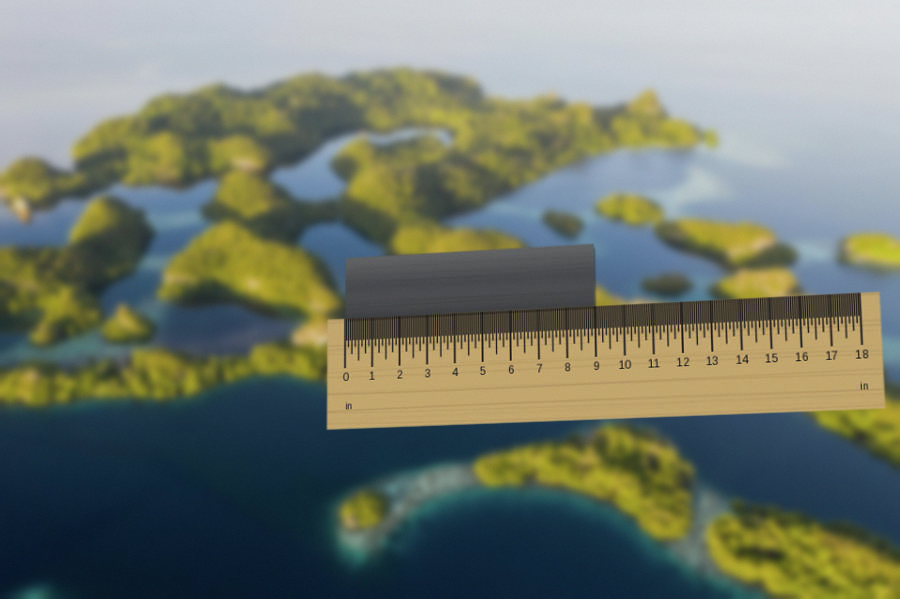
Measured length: 9in
